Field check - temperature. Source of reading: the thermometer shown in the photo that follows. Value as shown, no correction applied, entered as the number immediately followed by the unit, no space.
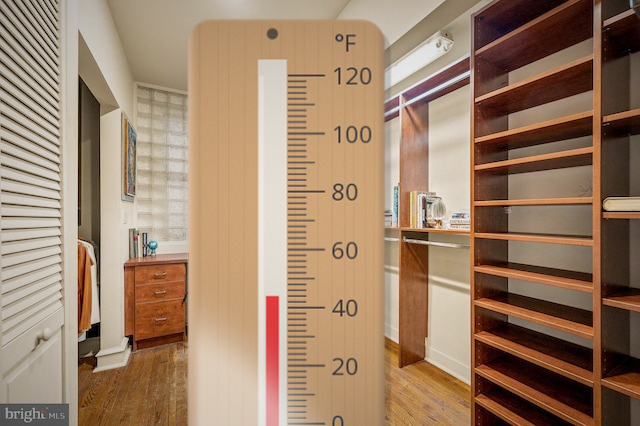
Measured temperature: 44°F
